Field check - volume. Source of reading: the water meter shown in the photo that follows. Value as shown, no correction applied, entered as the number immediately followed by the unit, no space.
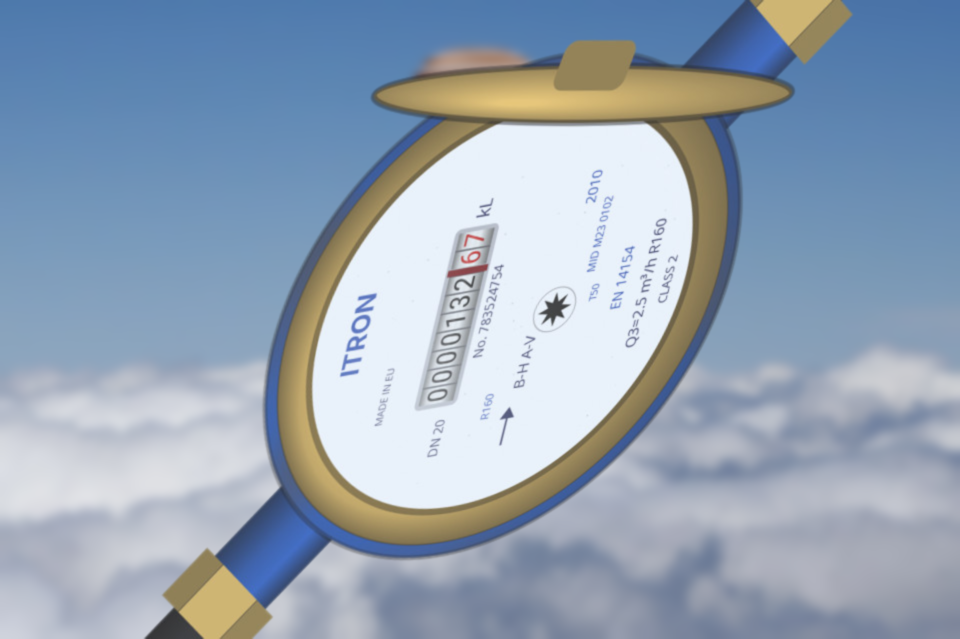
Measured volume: 132.67kL
